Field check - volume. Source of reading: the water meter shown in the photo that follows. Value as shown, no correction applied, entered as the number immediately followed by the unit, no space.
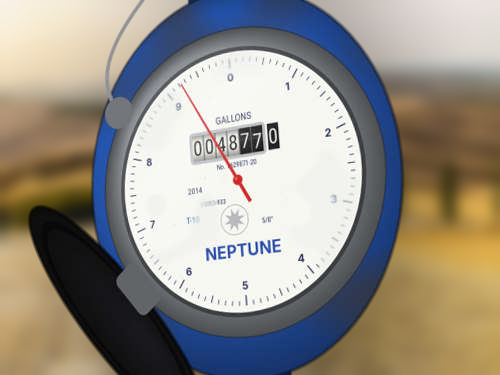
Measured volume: 48769.2gal
